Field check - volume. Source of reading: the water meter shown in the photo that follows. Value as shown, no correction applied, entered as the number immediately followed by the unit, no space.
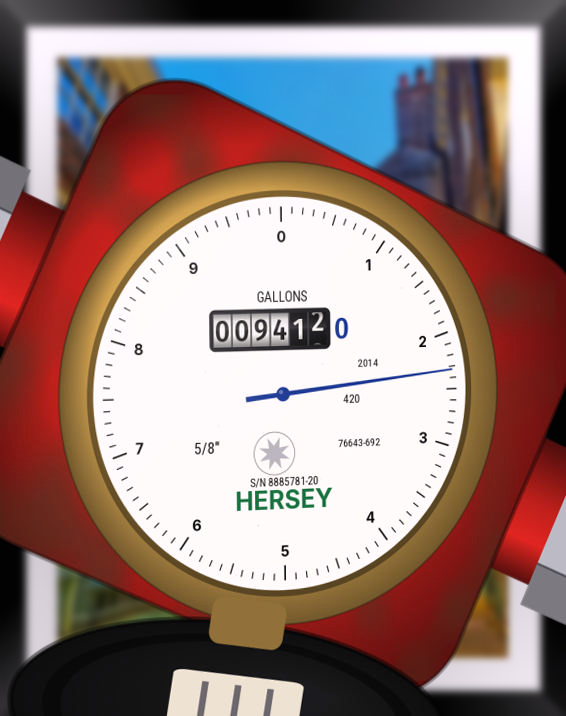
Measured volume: 94122.3gal
